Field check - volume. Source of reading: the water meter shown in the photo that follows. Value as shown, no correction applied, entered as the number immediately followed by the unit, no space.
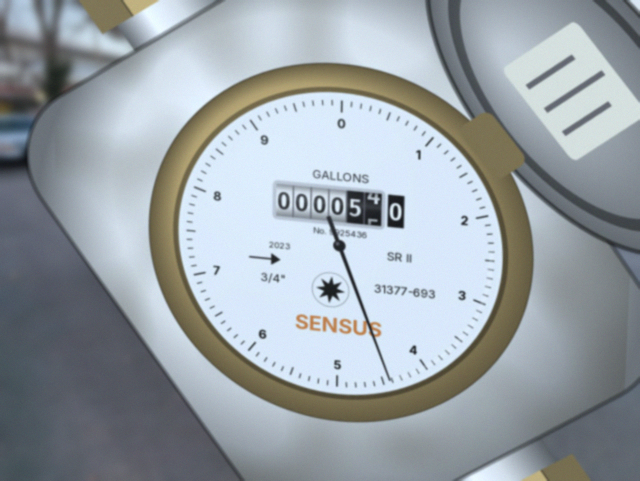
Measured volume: 544.4gal
